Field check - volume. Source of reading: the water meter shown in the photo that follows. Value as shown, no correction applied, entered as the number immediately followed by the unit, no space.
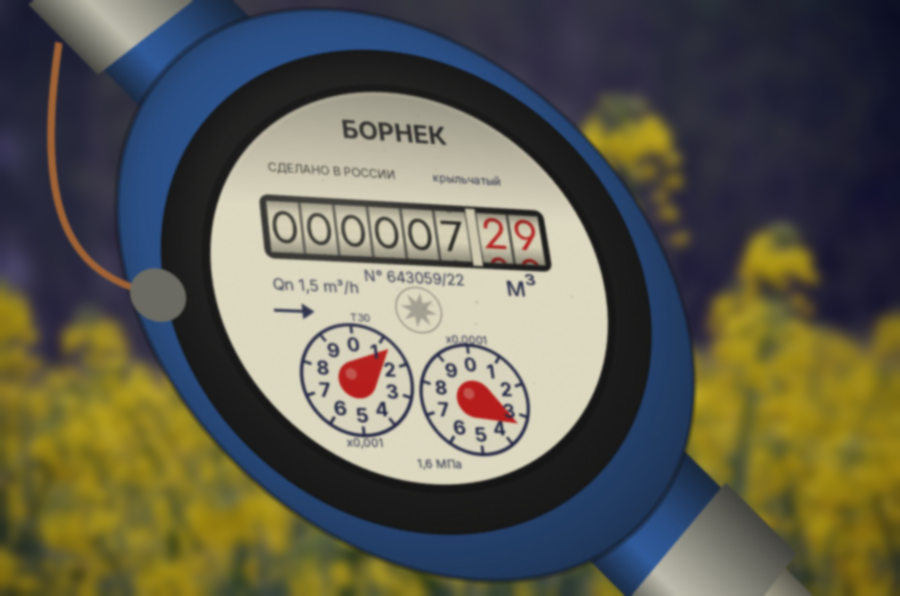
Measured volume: 7.2913m³
